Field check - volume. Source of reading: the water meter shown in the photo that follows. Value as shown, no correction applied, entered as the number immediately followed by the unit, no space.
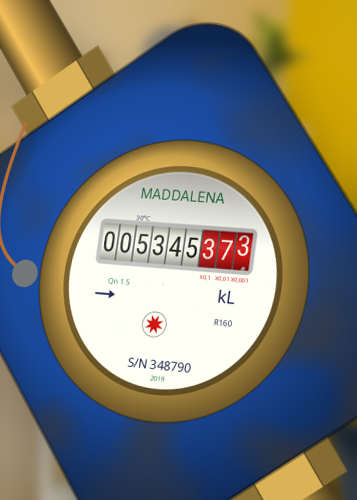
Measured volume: 5345.373kL
